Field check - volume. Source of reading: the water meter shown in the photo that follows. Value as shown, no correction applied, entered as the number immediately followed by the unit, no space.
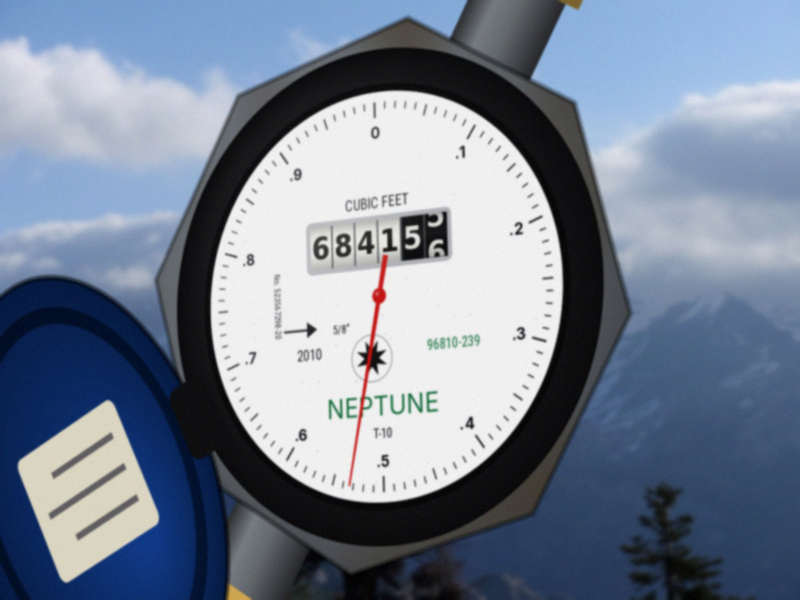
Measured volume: 684155.53ft³
